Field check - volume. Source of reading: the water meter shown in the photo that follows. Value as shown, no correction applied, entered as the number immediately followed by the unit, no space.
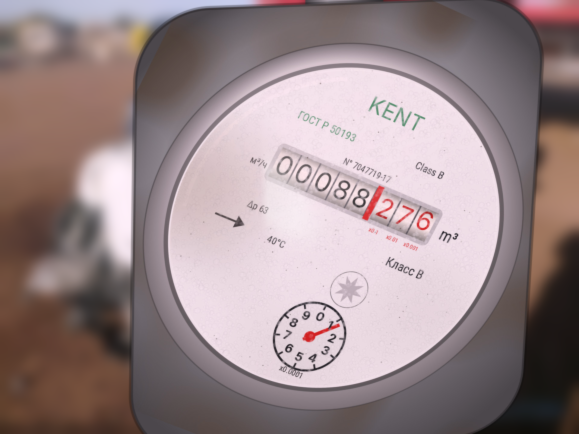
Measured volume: 88.2761m³
